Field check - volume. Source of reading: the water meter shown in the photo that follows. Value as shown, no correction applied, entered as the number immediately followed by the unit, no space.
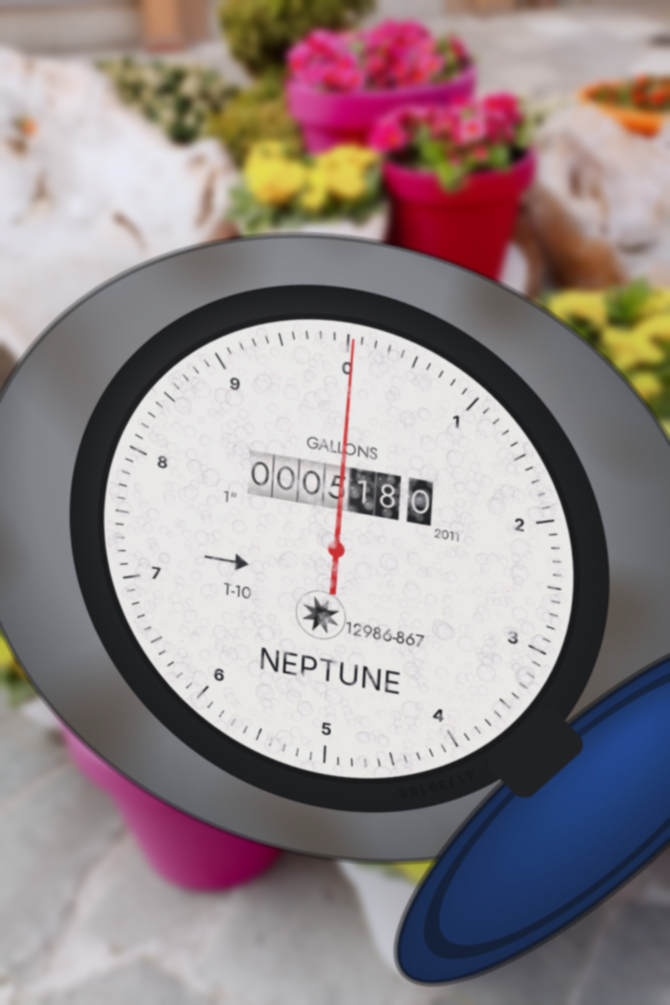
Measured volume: 5180.0gal
